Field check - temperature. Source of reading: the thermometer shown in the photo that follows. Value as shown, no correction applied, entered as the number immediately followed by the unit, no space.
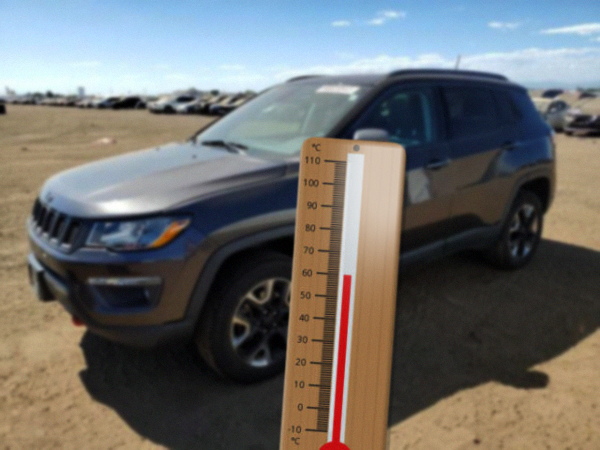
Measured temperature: 60°C
